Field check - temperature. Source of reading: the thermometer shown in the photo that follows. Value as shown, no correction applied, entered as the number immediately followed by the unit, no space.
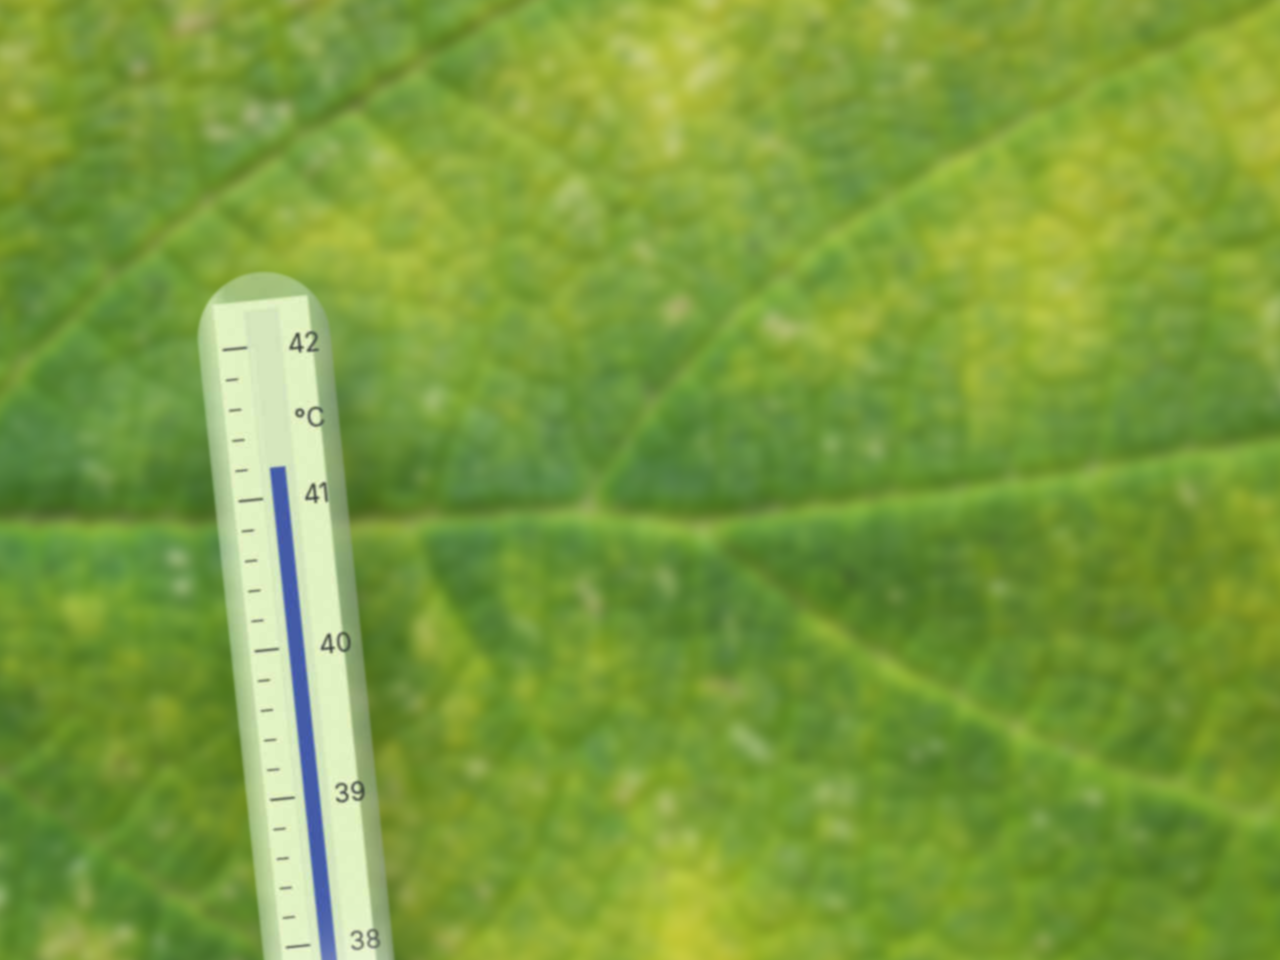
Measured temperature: 41.2°C
